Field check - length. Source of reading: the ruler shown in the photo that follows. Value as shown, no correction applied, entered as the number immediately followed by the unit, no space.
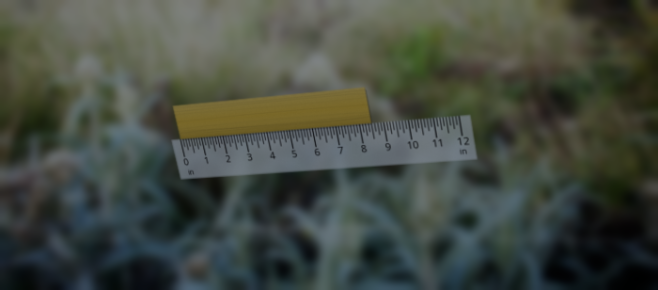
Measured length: 8.5in
